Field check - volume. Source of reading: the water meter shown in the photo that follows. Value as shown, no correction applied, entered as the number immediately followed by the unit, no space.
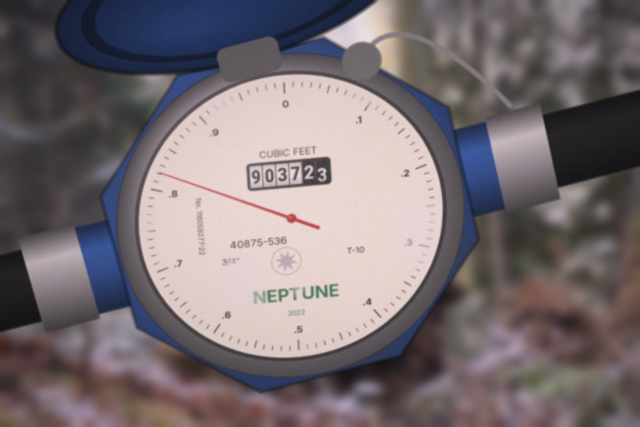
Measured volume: 903722.82ft³
